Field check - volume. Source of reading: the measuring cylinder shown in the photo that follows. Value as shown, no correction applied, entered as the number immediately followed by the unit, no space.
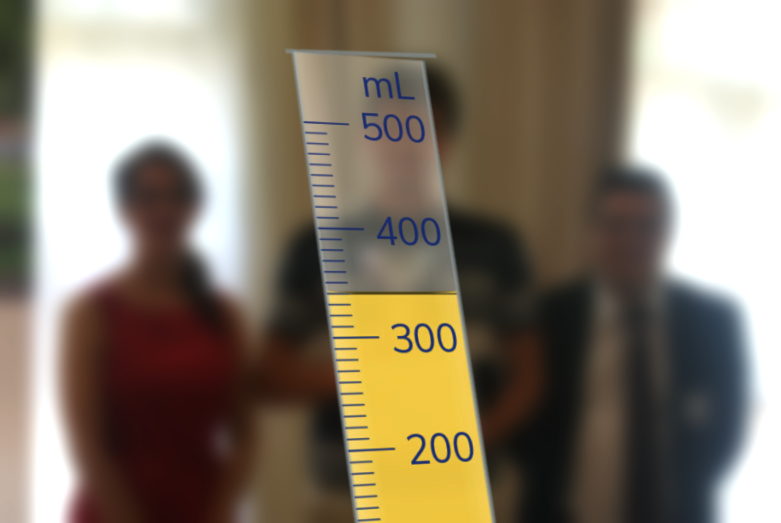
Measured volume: 340mL
